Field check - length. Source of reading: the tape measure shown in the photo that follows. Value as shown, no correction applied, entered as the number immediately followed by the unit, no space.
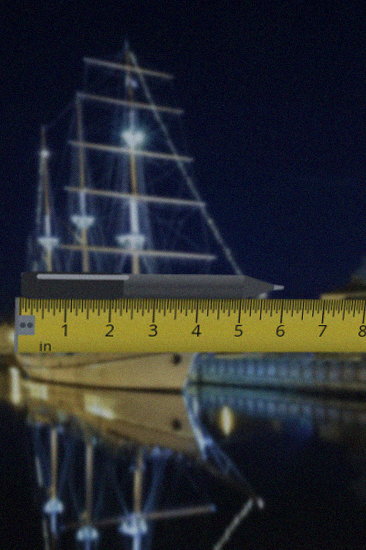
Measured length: 6in
